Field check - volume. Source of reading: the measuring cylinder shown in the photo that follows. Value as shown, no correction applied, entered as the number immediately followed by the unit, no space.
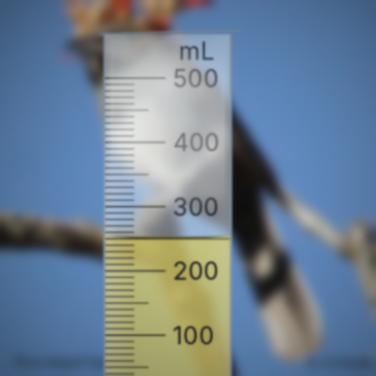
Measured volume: 250mL
